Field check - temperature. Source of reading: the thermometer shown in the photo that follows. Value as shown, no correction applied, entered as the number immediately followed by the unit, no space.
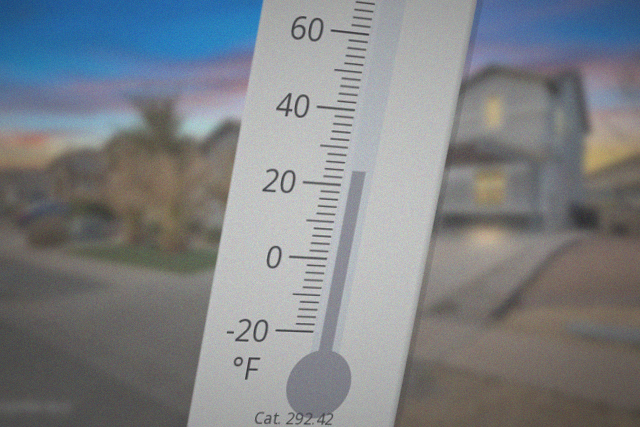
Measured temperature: 24°F
